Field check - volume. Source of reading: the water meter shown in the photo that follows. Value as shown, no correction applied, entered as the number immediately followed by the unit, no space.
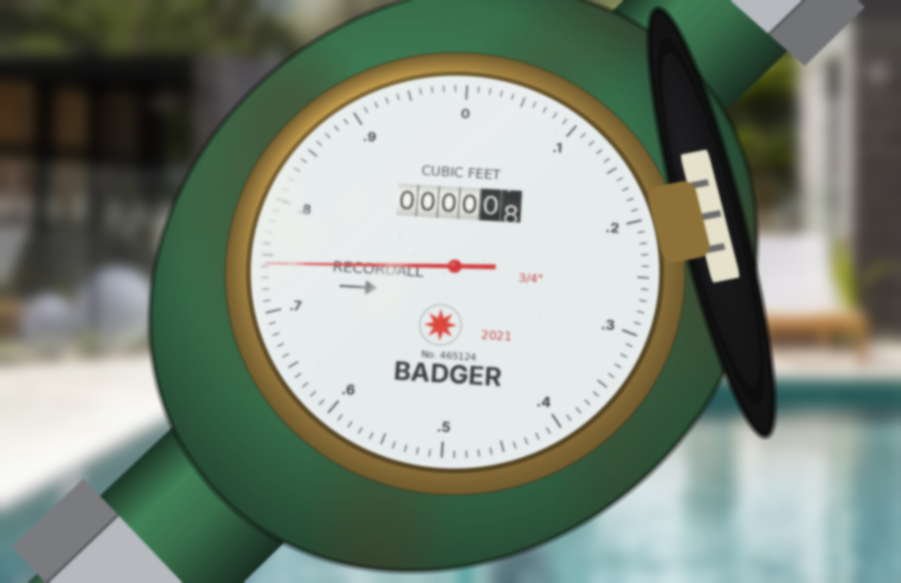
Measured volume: 7.74ft³
